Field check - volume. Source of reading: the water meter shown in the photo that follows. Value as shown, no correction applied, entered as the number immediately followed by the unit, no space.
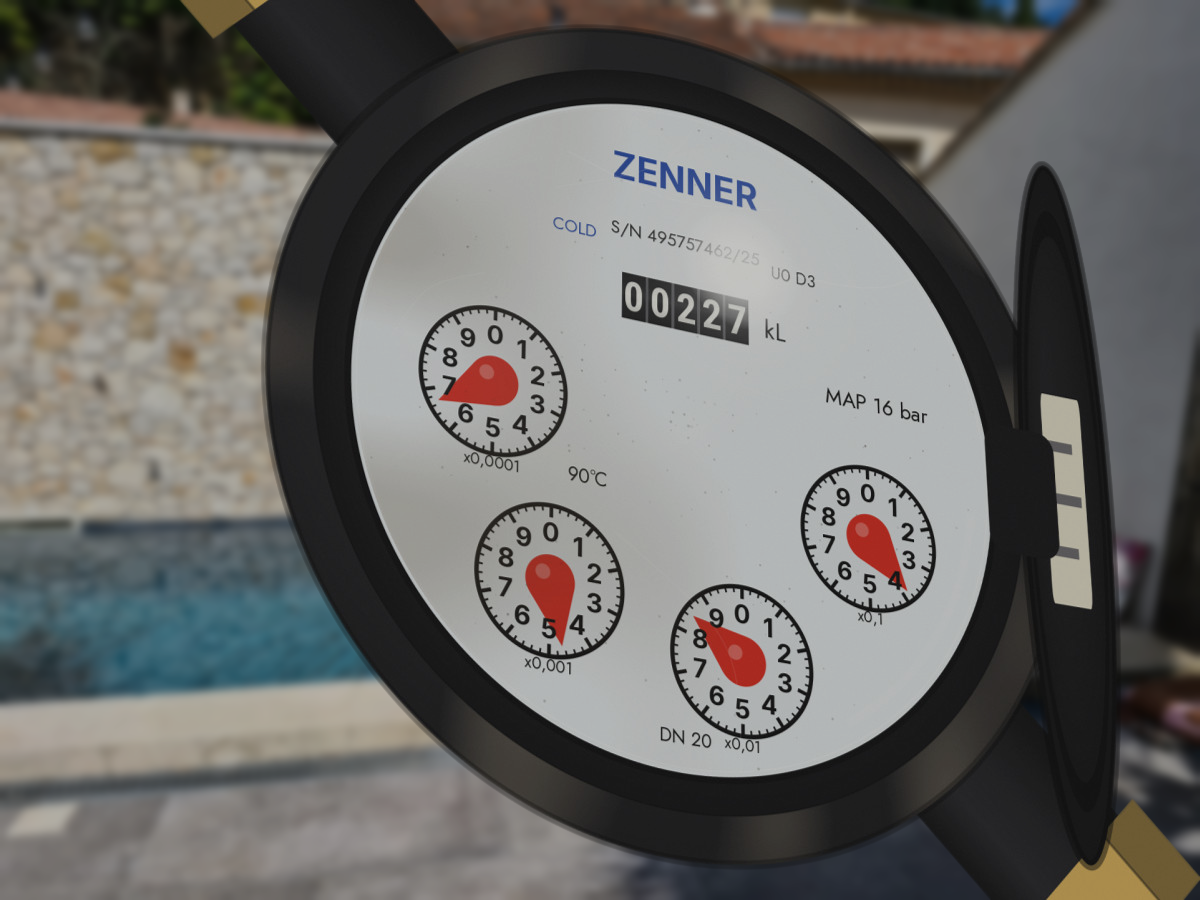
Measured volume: 227.3846kL
